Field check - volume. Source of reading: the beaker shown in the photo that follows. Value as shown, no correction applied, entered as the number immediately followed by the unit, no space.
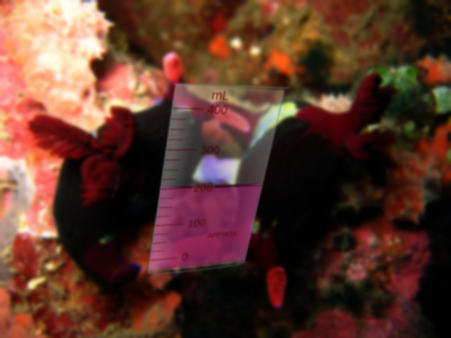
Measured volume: 200mL
